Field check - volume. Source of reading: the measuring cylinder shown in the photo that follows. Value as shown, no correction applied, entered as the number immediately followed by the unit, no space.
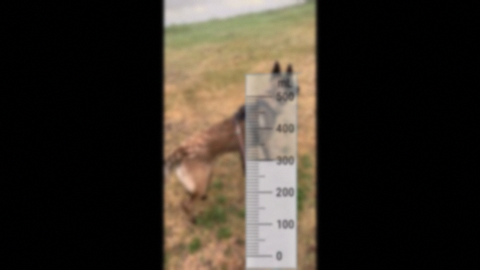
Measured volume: 300mL
